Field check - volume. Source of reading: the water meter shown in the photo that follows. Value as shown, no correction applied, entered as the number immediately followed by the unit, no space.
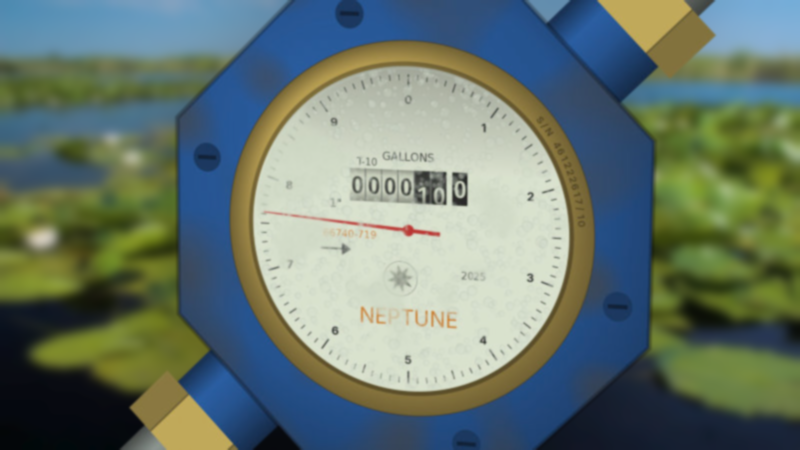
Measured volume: 97.6gal
